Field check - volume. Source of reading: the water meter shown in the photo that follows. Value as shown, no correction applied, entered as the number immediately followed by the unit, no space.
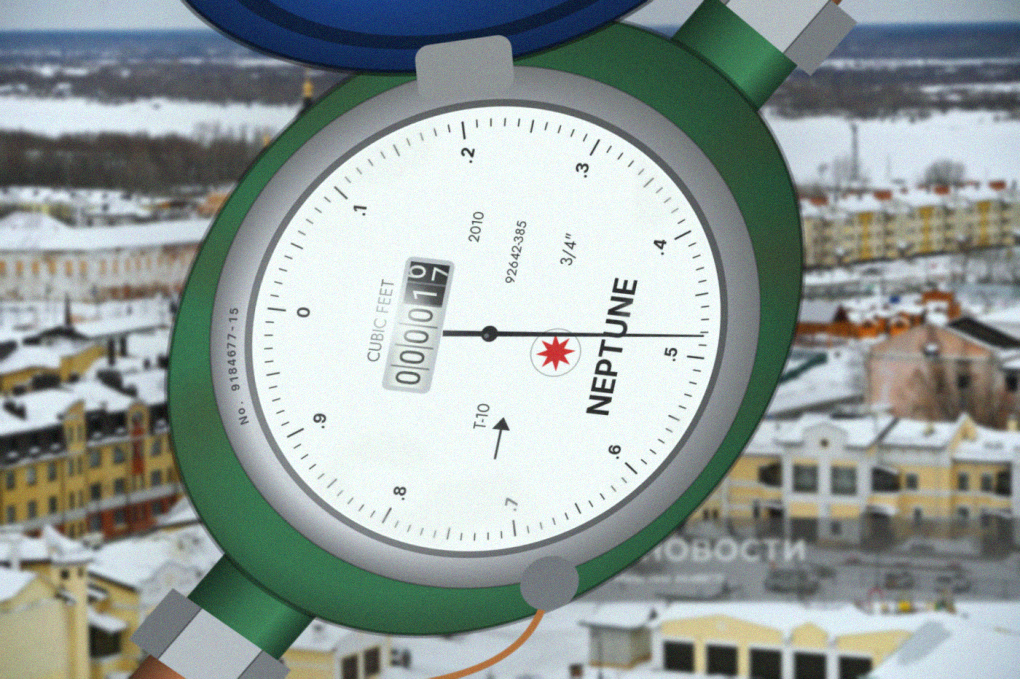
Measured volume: 16.48ft³
